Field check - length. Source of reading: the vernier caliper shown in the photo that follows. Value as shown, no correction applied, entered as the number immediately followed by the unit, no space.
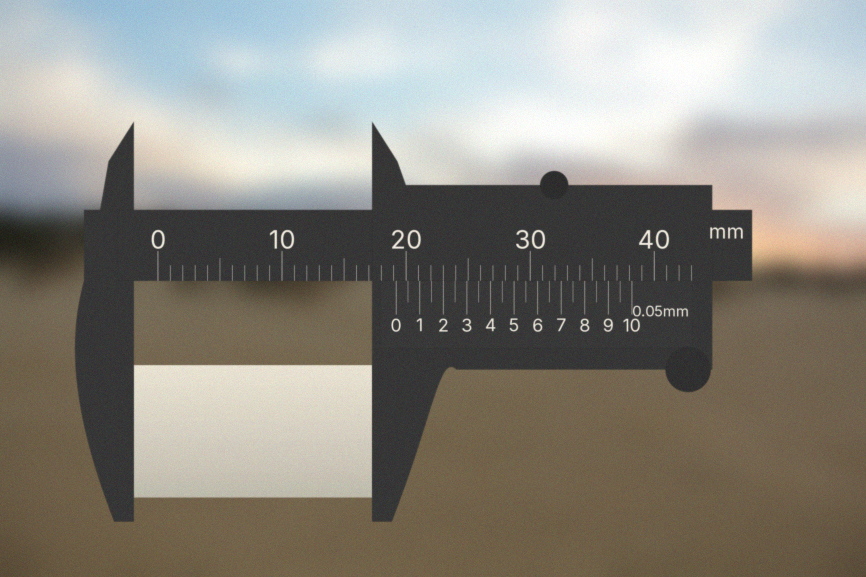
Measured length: 19.2mm
